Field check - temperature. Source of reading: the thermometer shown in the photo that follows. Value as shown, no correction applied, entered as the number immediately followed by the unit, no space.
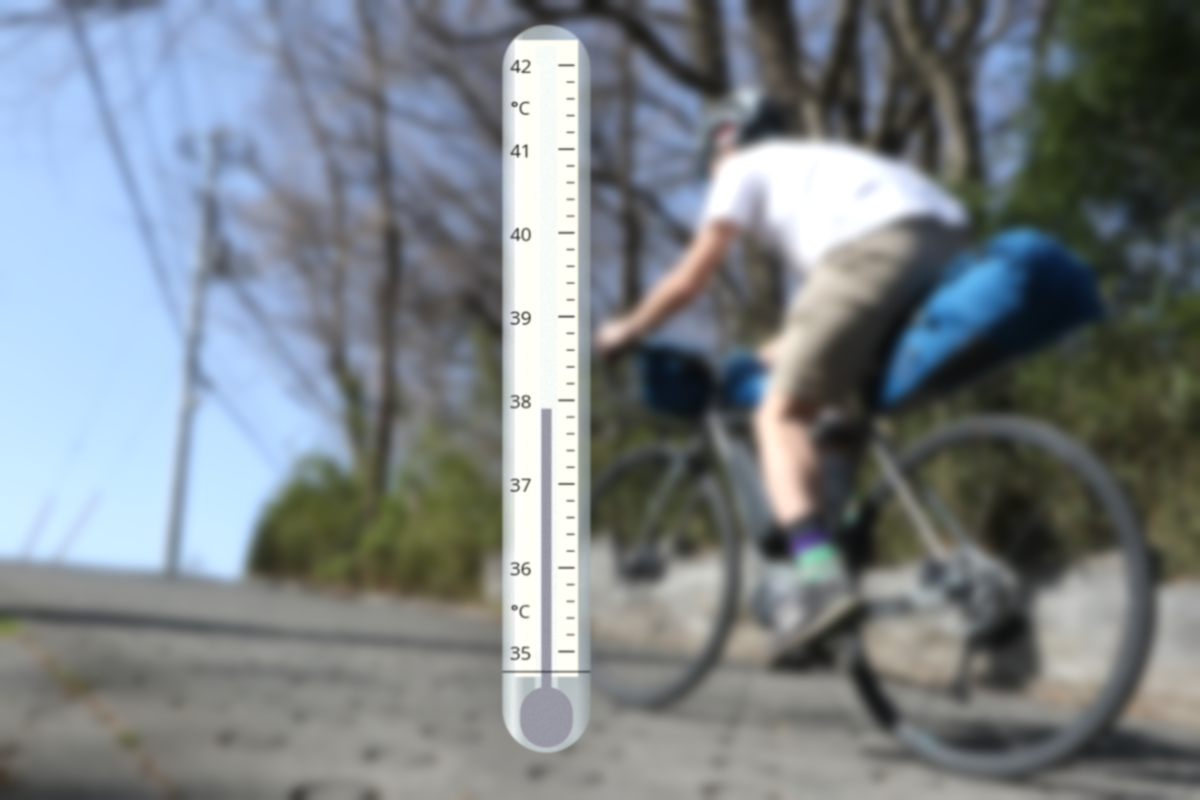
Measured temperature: 37.9°C
